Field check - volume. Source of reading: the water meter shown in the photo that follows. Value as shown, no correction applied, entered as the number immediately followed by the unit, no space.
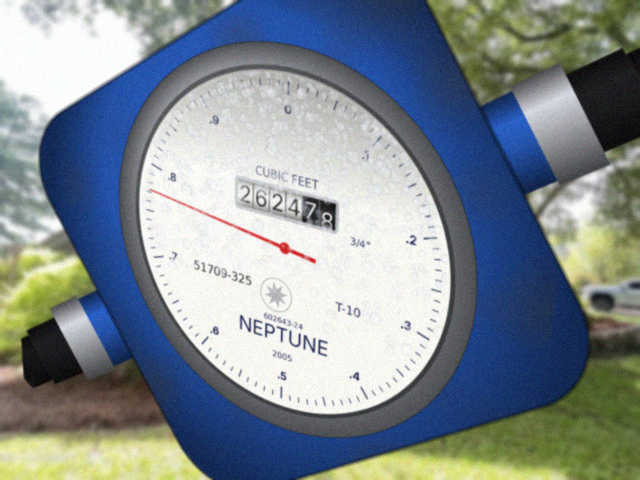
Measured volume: 262477.77ft³
